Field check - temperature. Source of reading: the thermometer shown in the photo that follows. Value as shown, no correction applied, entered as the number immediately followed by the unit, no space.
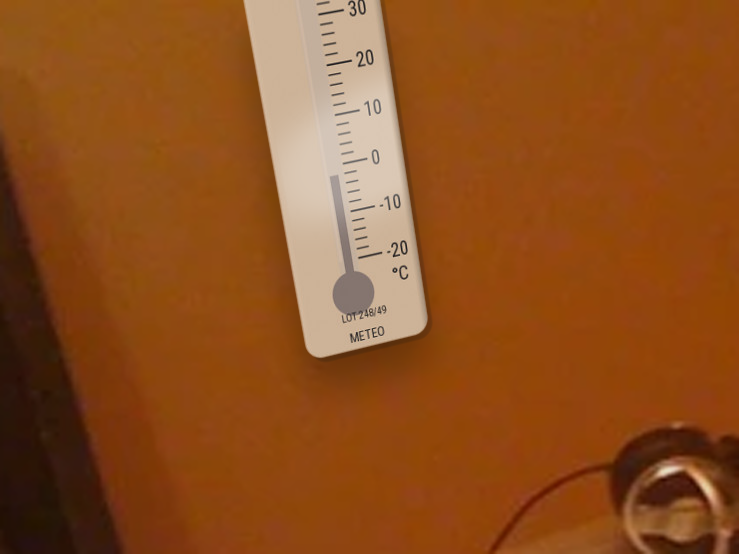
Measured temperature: -2°C
